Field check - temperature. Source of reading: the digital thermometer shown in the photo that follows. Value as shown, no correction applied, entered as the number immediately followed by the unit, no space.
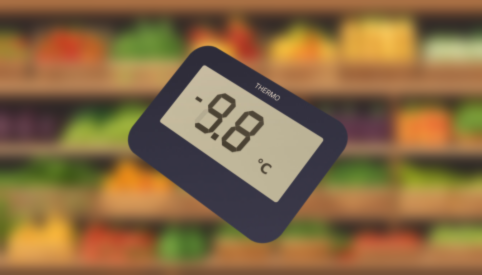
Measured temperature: -9.8°C
